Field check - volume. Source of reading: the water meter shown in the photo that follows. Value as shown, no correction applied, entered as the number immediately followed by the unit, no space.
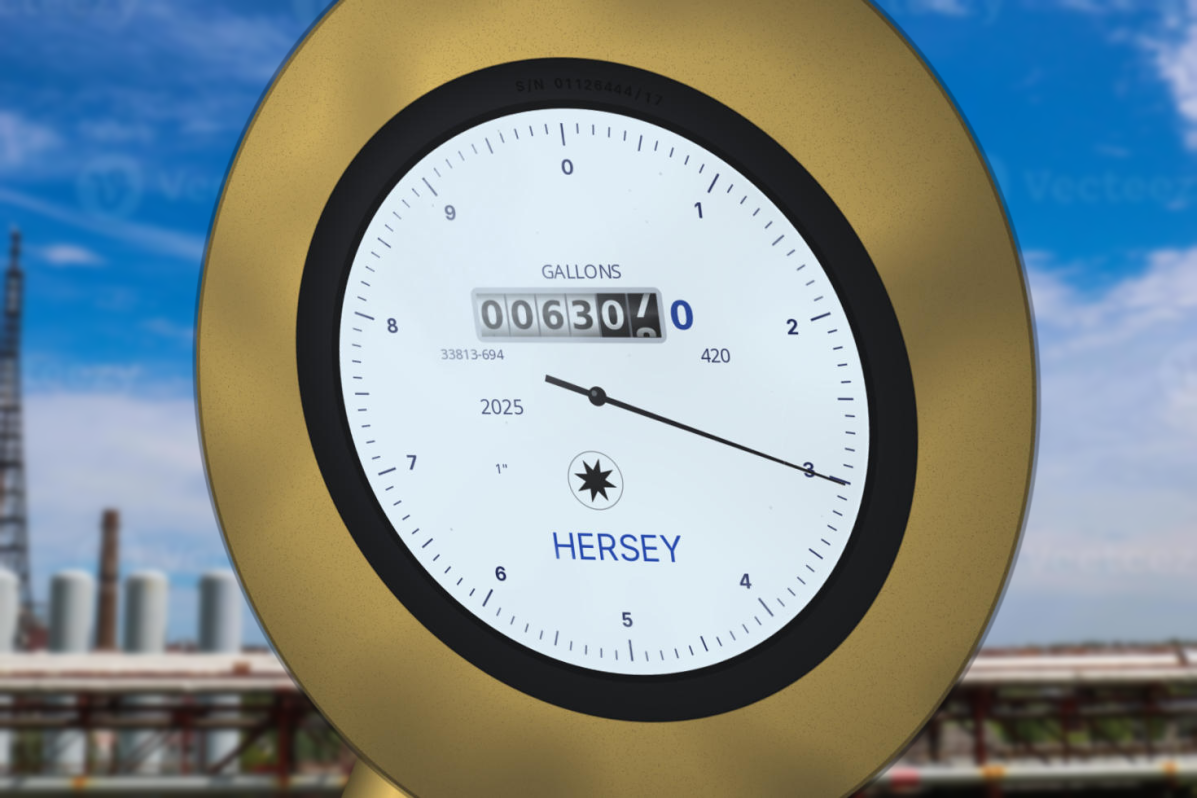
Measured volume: 63073.0gal
